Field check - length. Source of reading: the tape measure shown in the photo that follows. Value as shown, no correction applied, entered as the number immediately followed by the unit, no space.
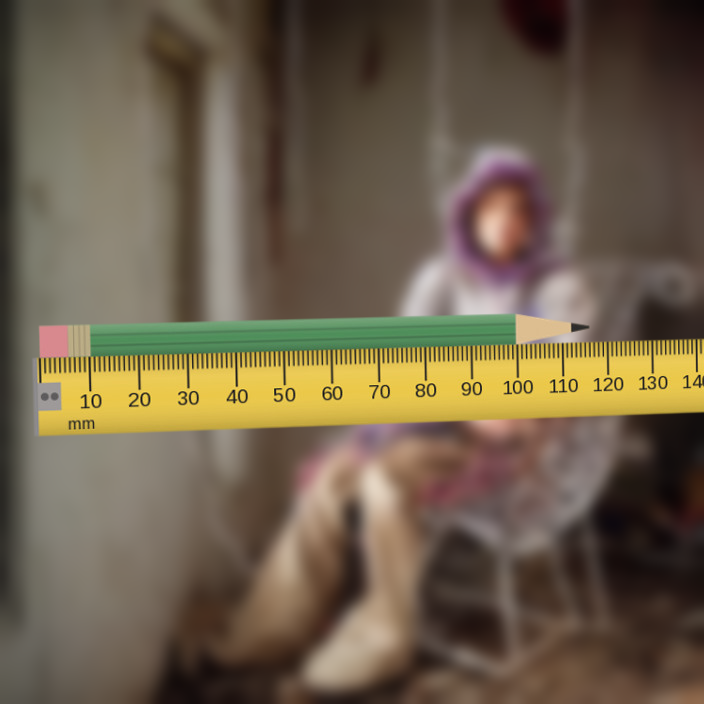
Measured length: 116mm
